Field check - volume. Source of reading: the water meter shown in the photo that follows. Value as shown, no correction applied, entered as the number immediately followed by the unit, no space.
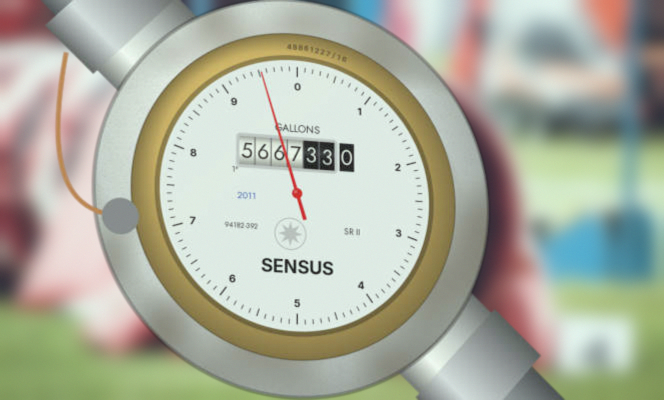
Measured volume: 5667329.5gal
